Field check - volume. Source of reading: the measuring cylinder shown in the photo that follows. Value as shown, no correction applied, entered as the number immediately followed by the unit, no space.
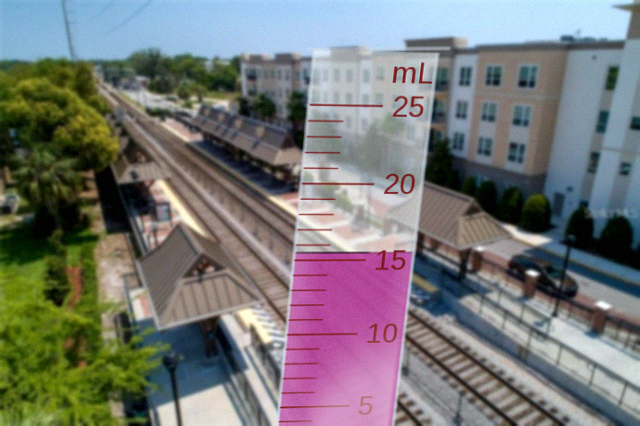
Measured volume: 15.5mL
